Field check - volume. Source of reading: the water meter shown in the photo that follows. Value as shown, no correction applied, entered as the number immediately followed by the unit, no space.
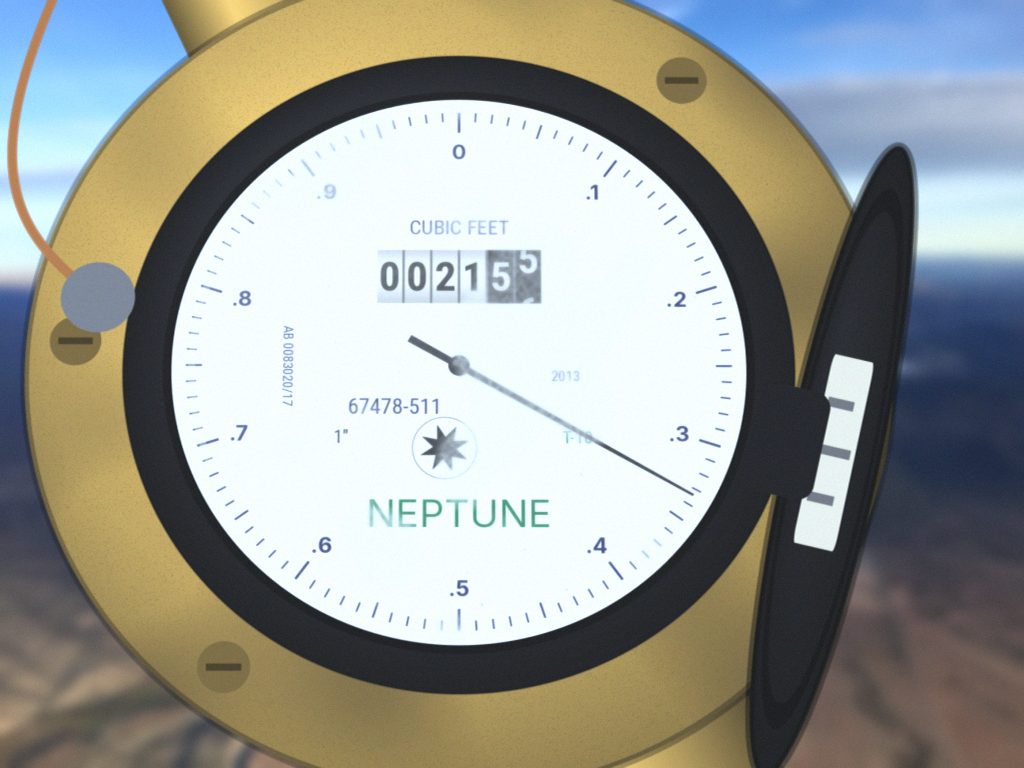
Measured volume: 2155.33ft³
